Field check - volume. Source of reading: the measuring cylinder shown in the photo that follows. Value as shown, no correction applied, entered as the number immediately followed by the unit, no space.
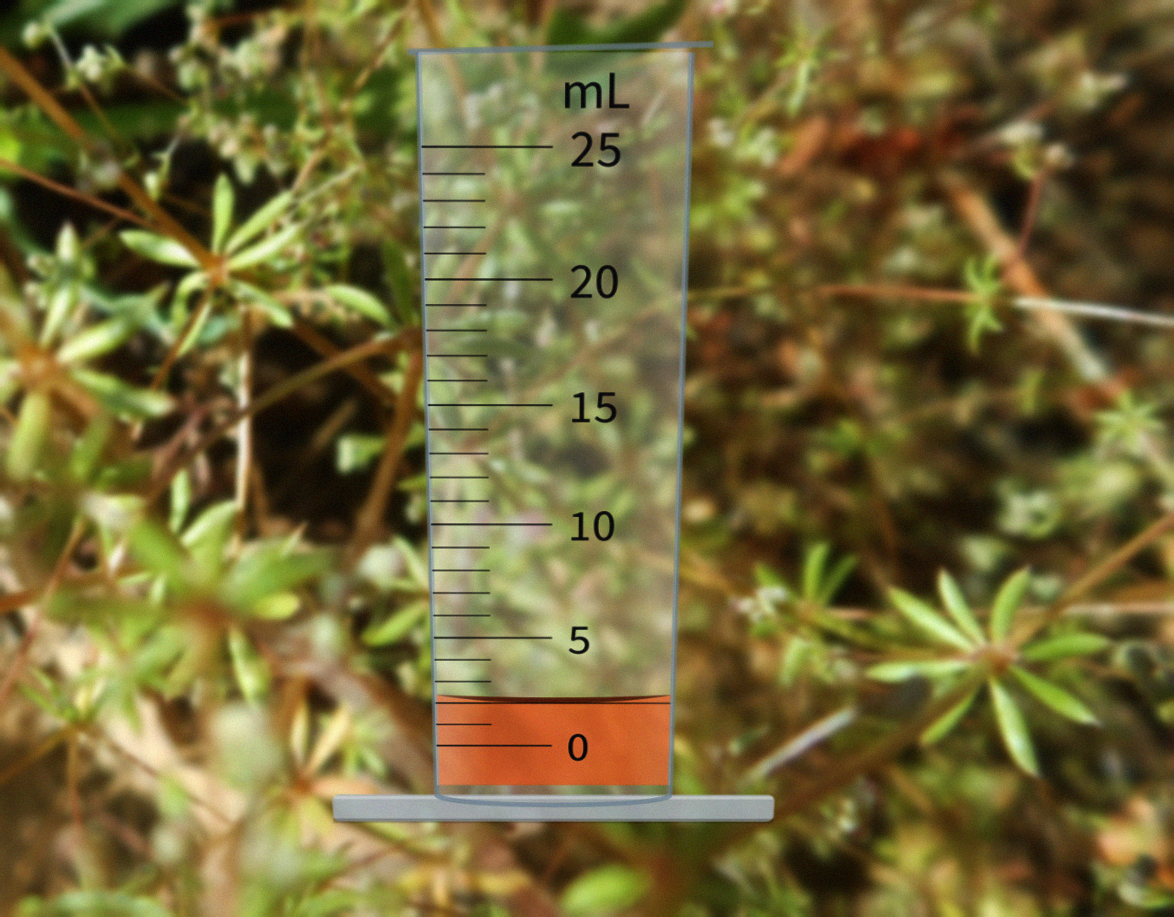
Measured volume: 2mL
